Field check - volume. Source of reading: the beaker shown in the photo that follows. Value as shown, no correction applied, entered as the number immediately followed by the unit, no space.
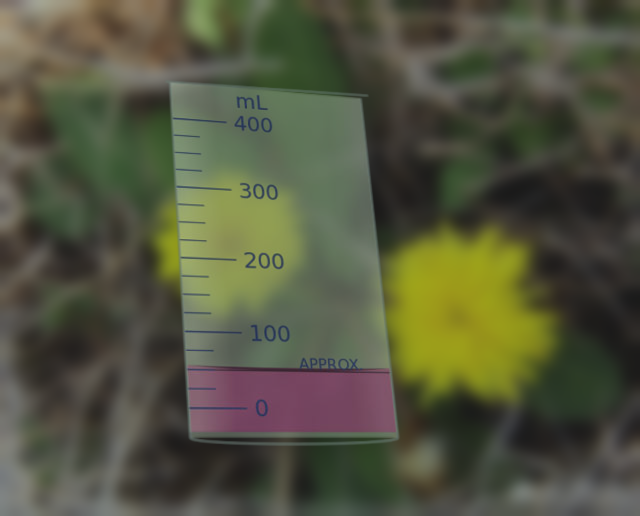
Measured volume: 50mL
